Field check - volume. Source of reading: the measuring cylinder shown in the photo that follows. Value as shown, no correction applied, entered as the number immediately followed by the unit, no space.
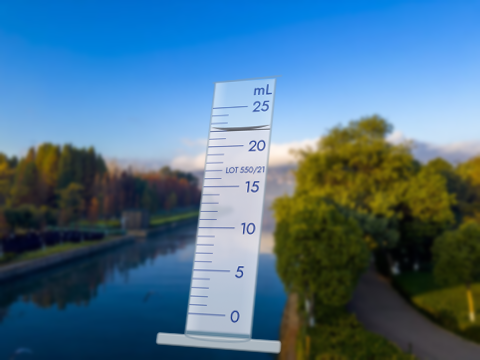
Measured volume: 22mL
